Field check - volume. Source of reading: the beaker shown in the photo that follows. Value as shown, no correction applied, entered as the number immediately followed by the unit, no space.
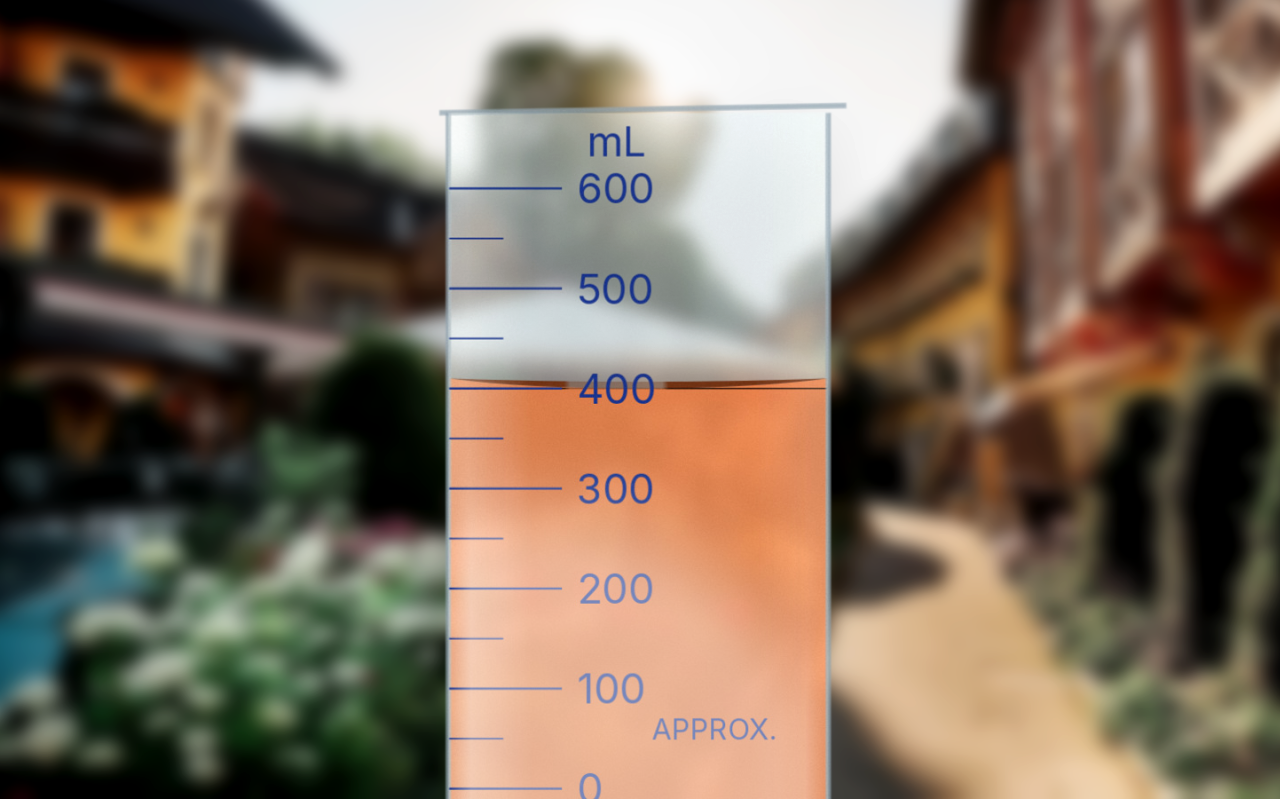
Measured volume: 400mL
